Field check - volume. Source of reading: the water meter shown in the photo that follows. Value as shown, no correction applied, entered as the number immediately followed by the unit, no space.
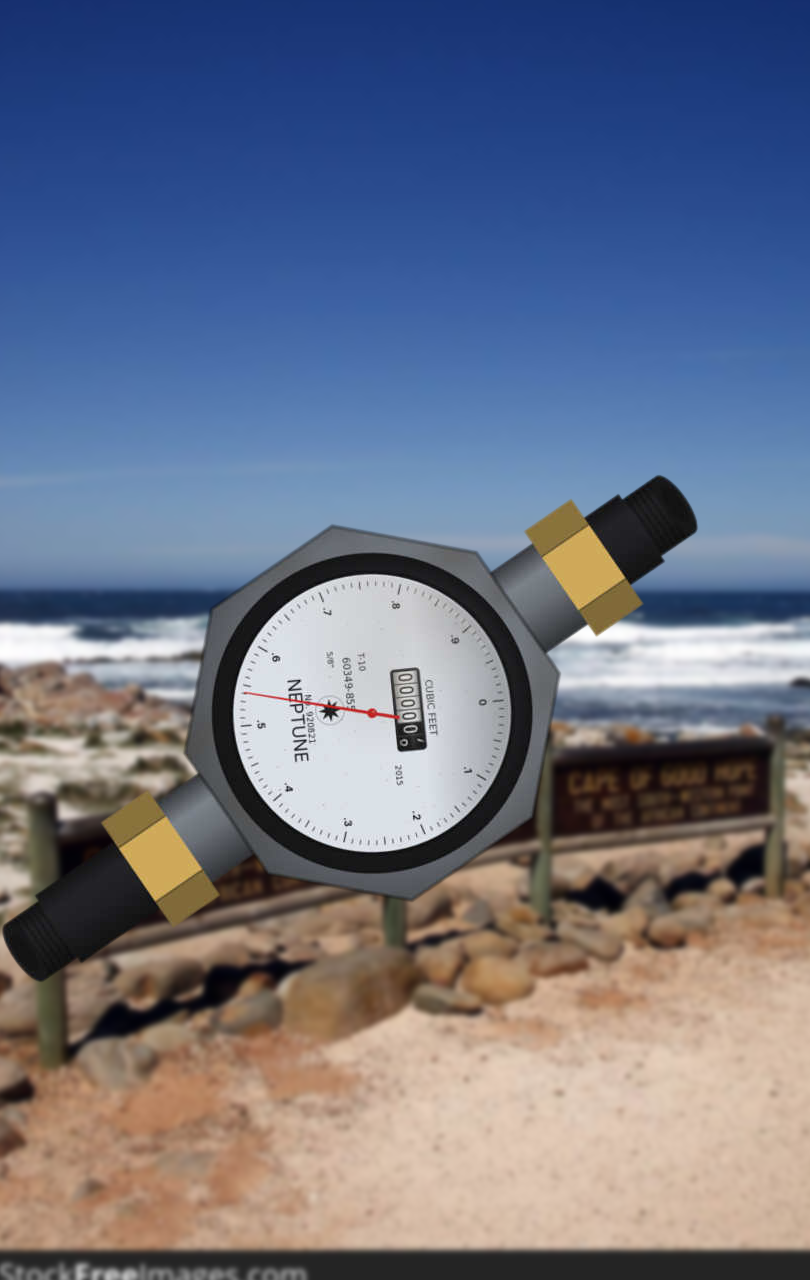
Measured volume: 7.54ft³
